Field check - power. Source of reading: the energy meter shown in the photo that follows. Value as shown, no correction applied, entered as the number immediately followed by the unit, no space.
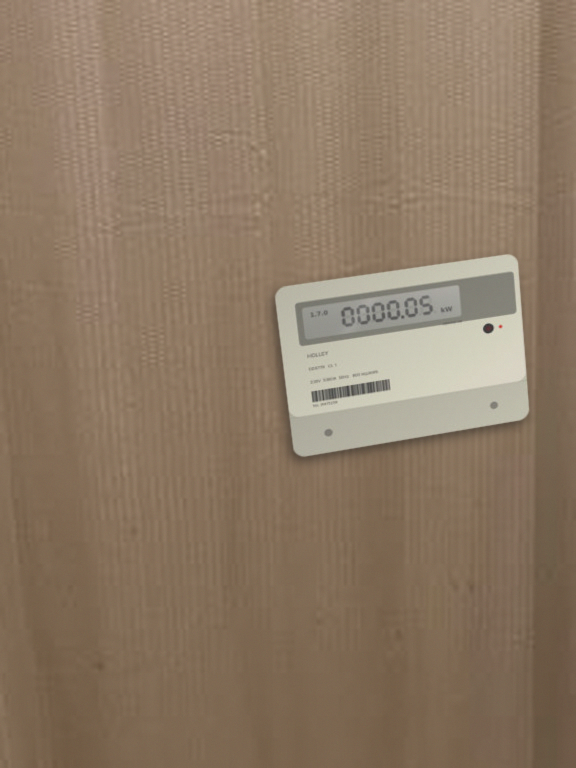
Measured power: 0.05kW
